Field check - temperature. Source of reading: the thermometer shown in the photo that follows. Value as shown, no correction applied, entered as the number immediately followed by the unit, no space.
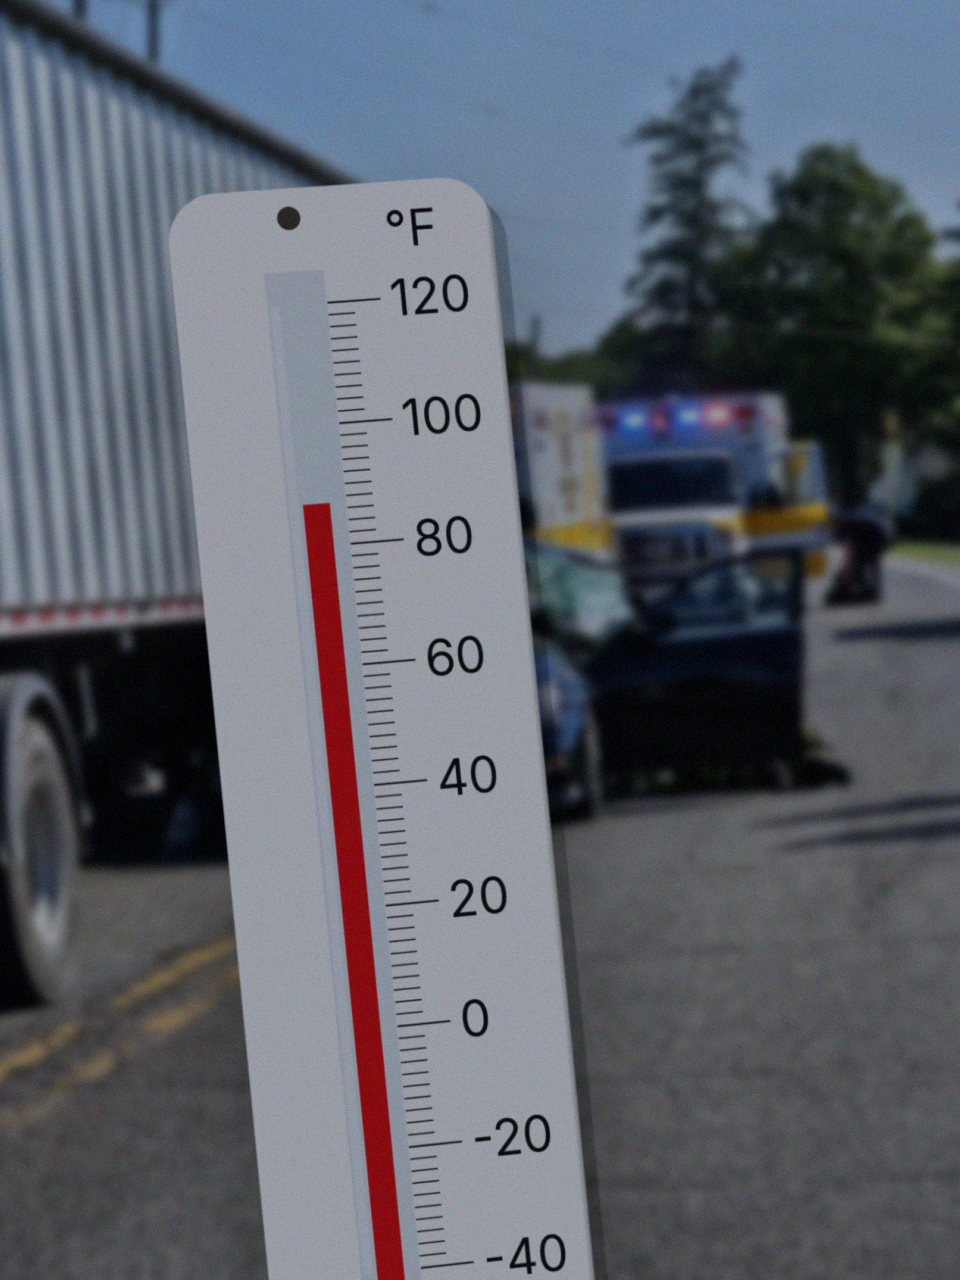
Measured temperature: 87°F
